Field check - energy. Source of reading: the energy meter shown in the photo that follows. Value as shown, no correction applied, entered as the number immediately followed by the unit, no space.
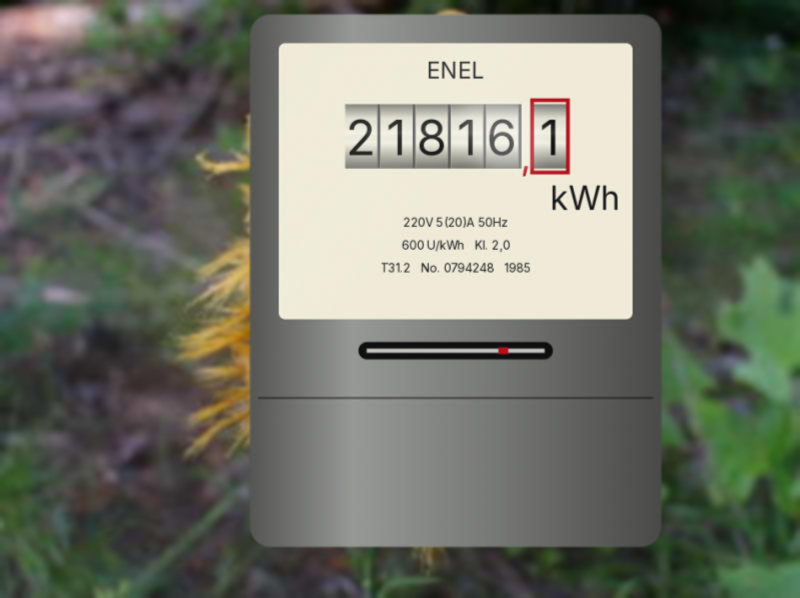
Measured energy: 21816.1kWh
